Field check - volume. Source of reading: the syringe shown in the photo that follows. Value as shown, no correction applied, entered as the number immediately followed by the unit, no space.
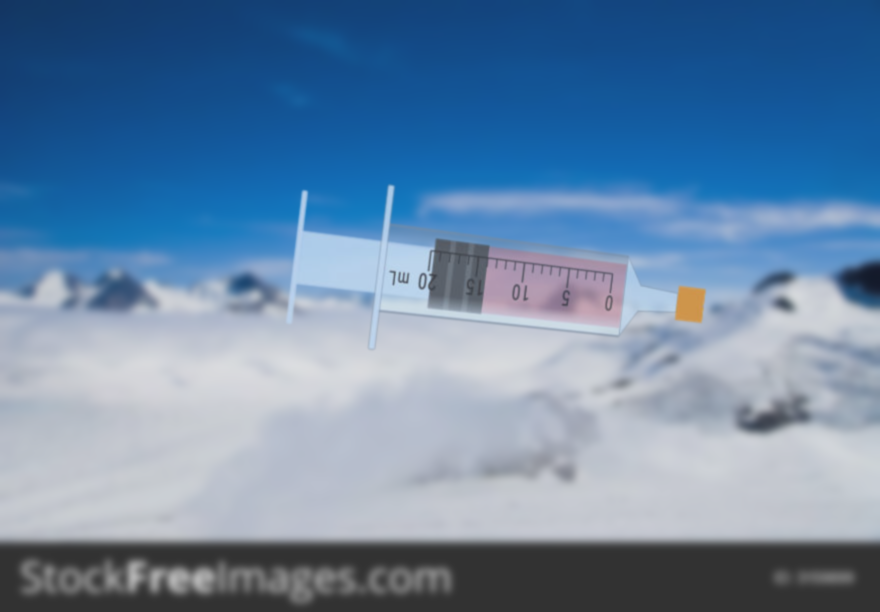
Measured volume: 14mL
